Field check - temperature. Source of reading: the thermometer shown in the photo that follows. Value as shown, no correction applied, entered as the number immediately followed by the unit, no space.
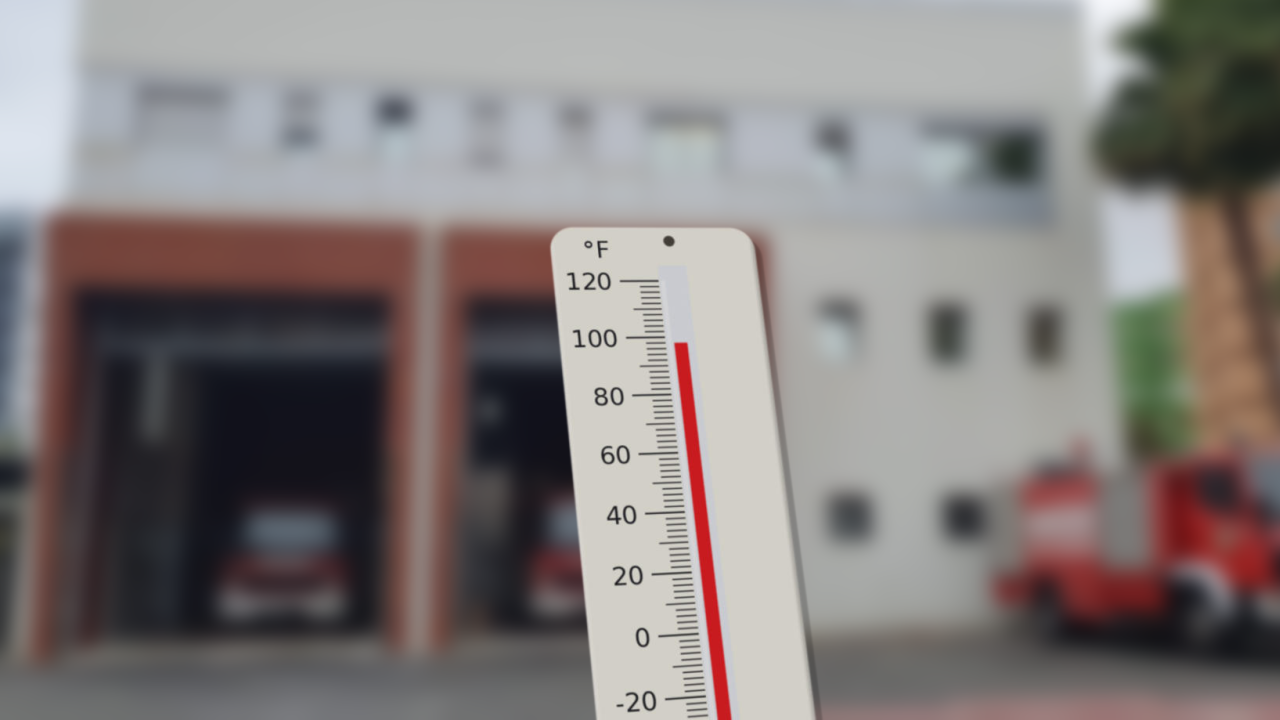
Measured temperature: 98°F
